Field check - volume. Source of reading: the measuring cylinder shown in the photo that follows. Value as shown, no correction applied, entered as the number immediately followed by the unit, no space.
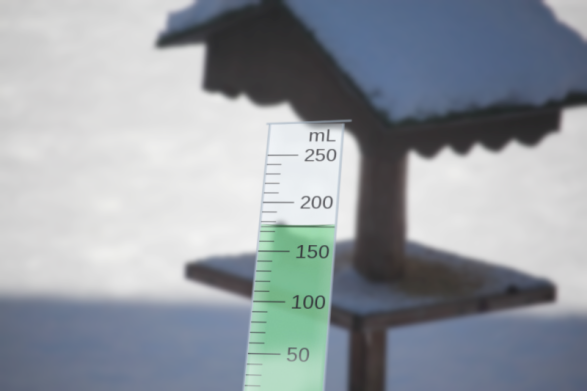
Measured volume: 175mL
